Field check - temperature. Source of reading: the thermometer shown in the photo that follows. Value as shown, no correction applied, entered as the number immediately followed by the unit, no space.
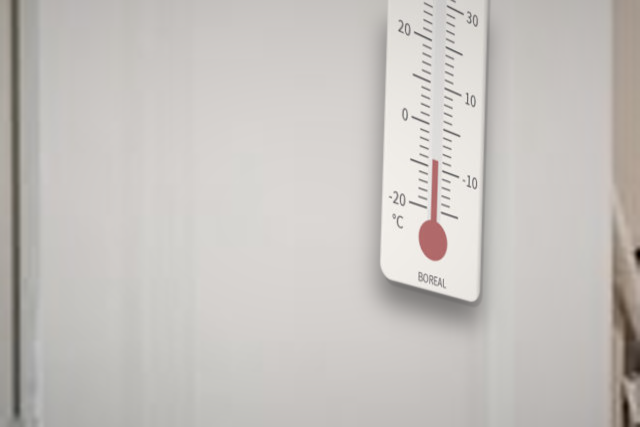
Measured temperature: -8°C
